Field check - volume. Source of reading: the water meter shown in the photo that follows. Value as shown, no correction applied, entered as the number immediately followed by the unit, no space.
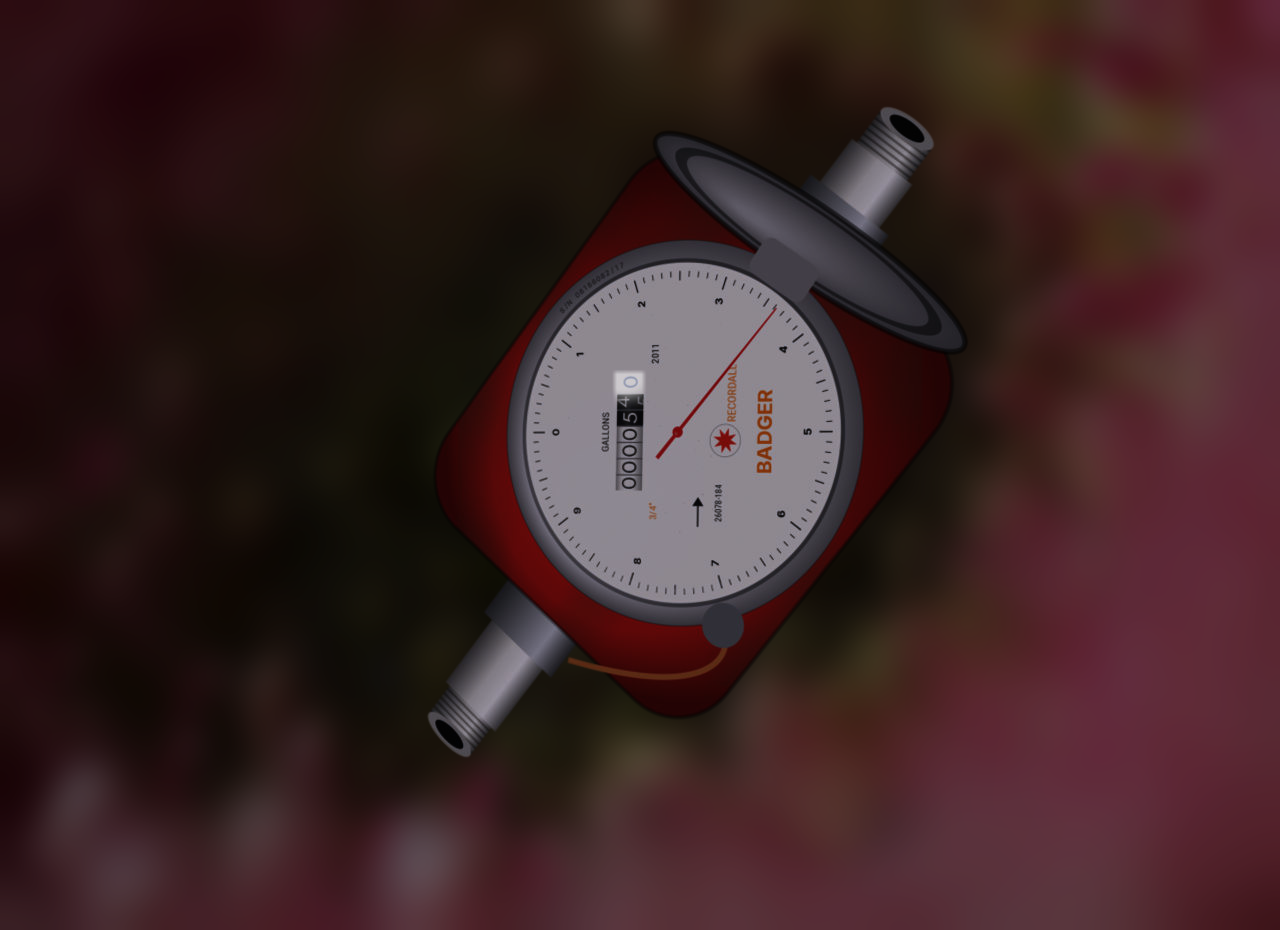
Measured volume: 543.6gal
